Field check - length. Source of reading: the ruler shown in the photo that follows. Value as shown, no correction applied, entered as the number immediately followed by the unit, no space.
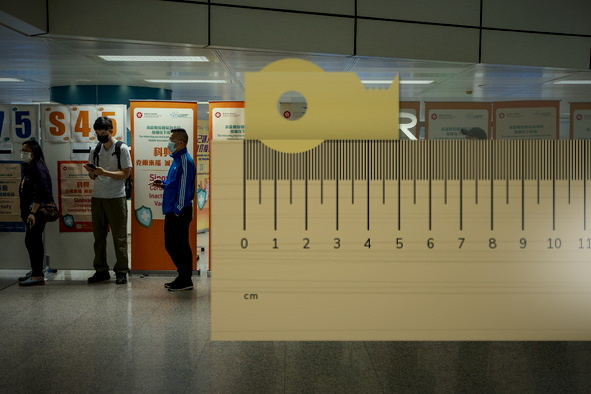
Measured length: 5cm
